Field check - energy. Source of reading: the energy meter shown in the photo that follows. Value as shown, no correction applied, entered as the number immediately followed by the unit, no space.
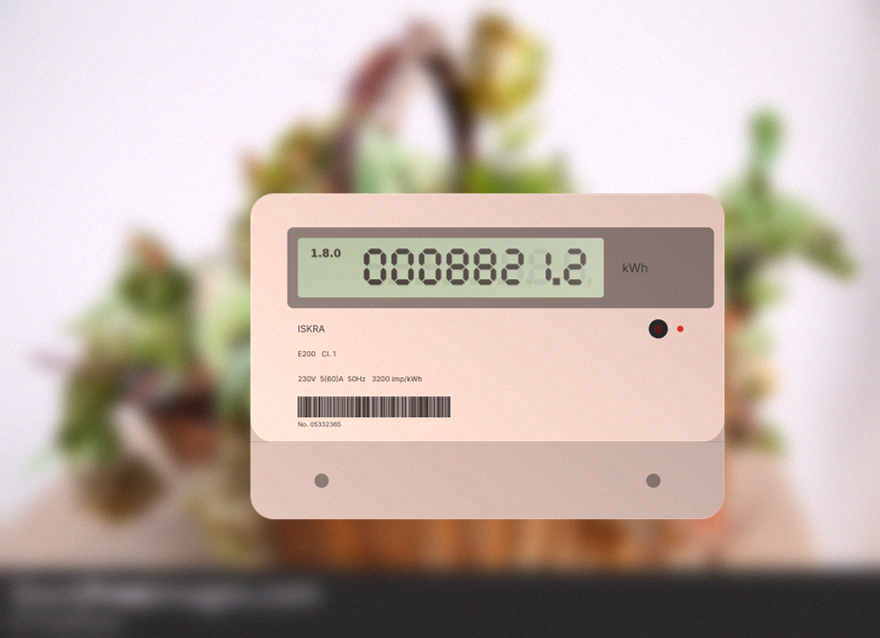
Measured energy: 8821.2kWh
